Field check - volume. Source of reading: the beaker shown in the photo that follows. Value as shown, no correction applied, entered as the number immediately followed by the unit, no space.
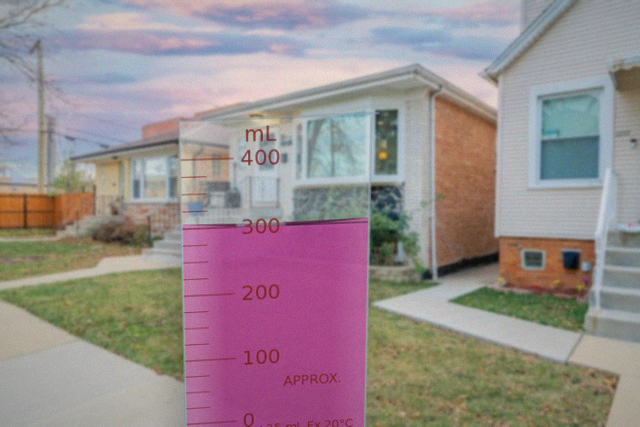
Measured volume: 300mL
